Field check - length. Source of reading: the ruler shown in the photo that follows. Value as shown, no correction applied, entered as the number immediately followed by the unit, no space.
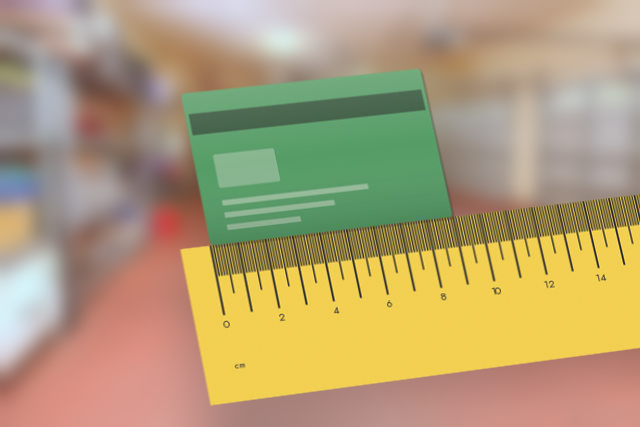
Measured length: 9cm
